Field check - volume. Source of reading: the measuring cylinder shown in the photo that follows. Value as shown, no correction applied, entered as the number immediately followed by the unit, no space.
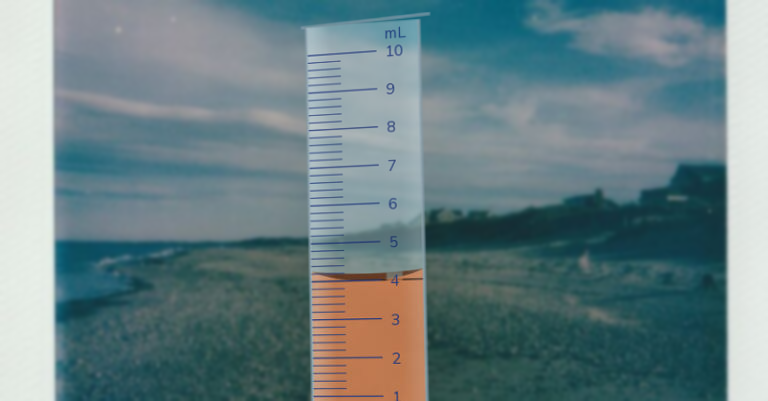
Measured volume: 4mL
